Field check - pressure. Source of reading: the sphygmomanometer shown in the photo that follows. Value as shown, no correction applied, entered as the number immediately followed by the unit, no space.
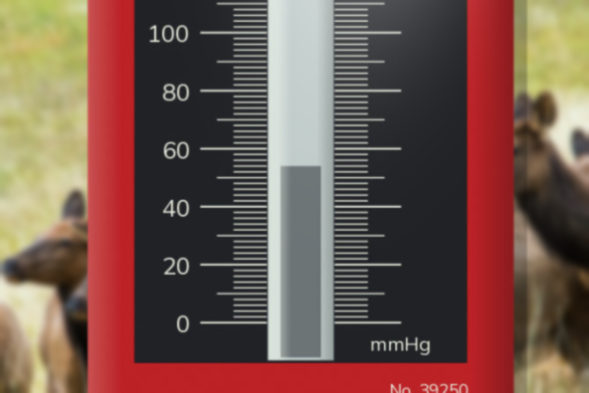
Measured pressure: 54mmHg
